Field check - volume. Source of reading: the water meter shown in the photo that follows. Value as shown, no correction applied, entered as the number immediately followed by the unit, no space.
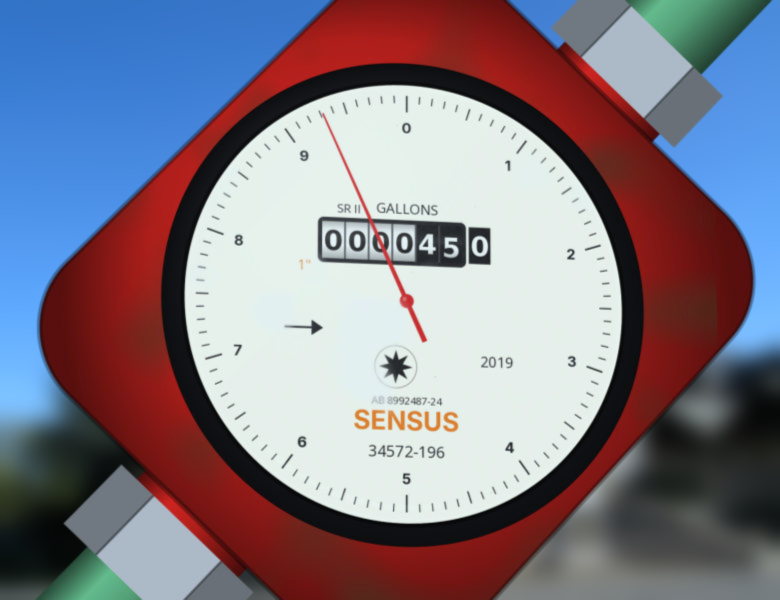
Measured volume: 449.3gal
